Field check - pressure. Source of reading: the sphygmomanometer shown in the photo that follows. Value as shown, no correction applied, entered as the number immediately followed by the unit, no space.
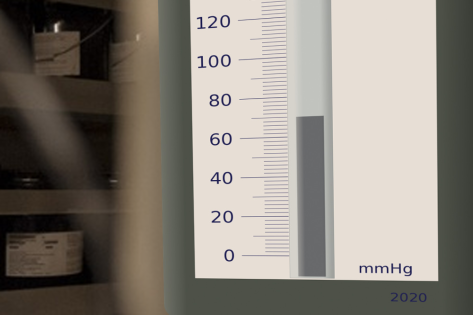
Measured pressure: 70mmHg
